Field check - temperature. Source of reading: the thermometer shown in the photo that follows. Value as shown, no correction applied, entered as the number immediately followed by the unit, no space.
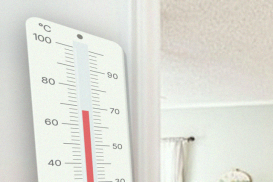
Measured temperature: 68°C
